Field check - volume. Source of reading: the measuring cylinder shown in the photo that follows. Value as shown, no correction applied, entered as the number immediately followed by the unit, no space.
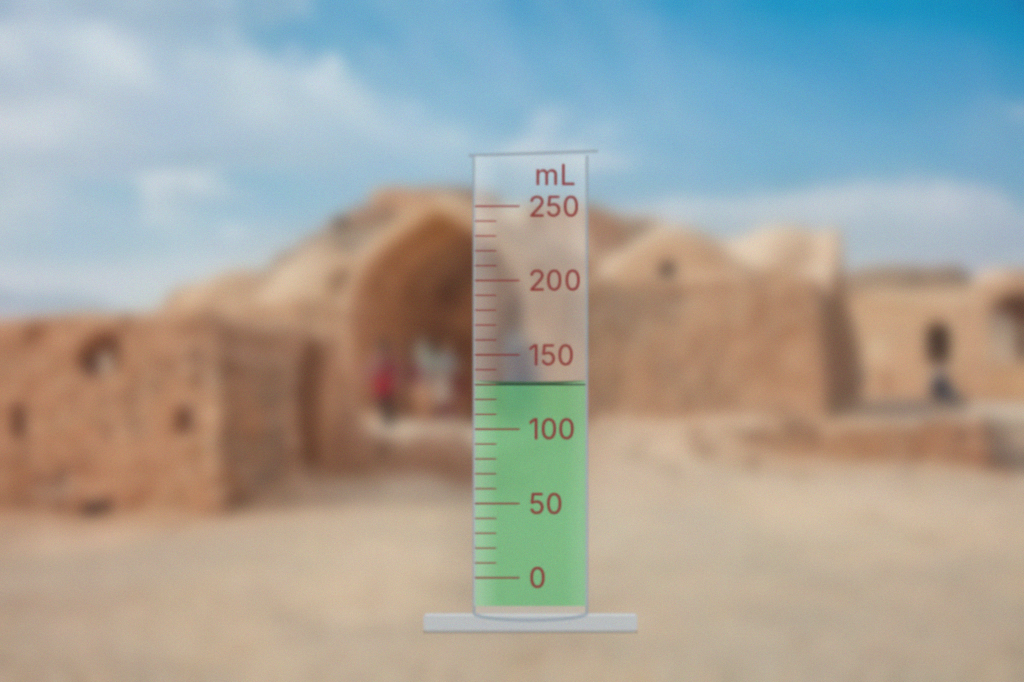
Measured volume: 130mL
